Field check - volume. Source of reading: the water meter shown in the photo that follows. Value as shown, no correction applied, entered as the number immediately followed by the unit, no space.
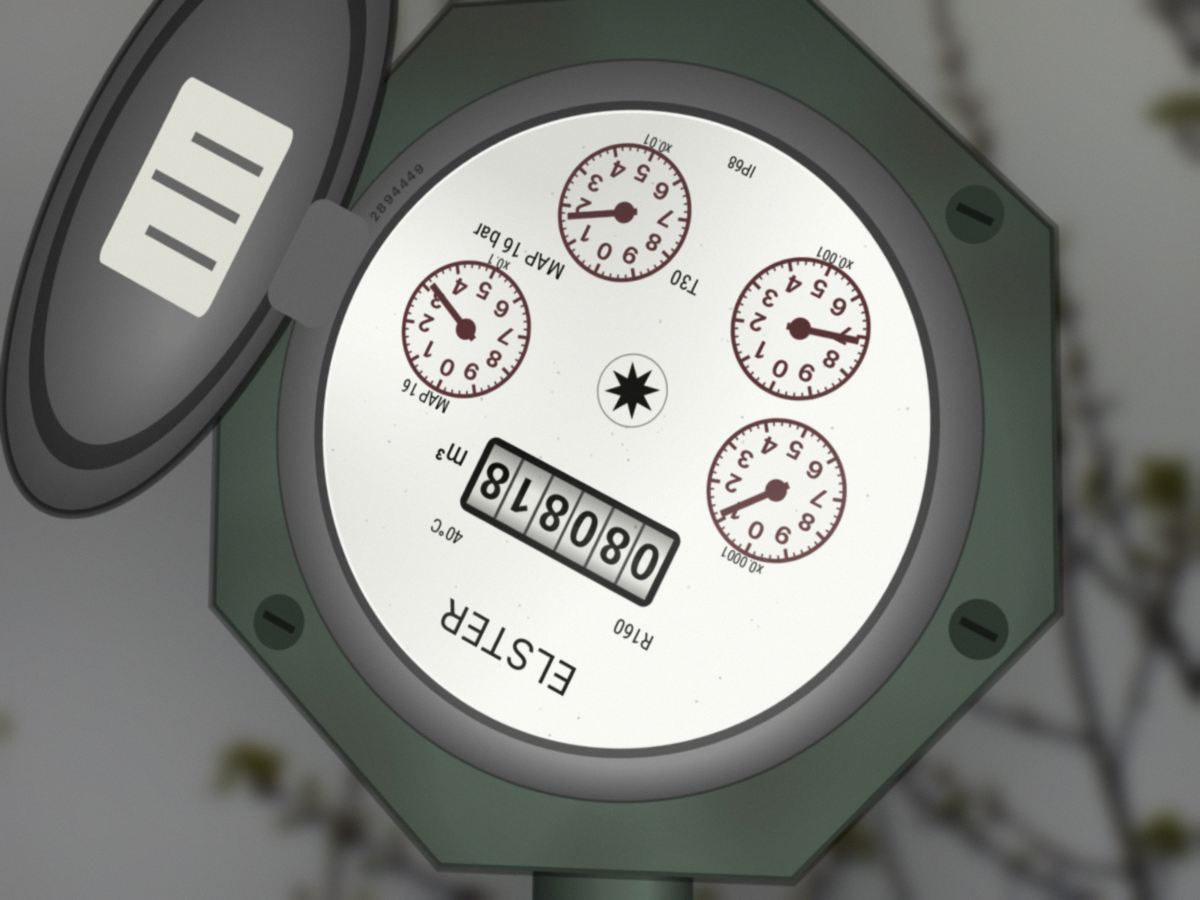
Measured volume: 80818.3171m³
